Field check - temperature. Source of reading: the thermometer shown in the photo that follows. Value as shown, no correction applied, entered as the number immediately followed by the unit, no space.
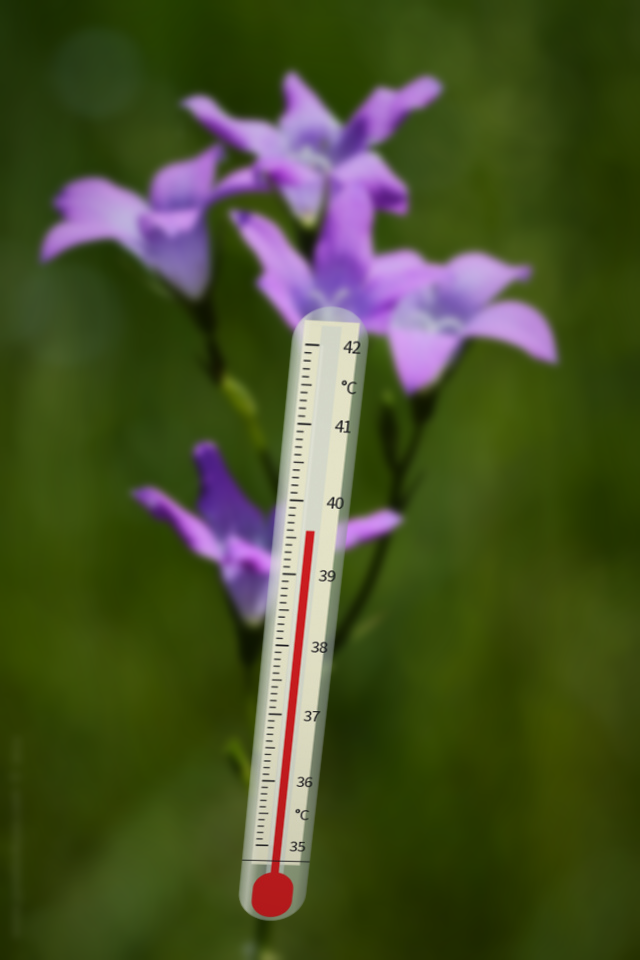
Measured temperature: 39.6°C
